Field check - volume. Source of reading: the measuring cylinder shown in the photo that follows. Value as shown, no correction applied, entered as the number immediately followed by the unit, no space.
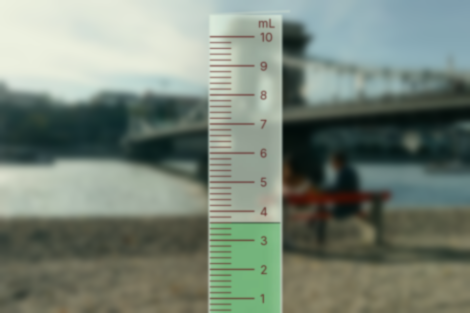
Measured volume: 3.6mL
